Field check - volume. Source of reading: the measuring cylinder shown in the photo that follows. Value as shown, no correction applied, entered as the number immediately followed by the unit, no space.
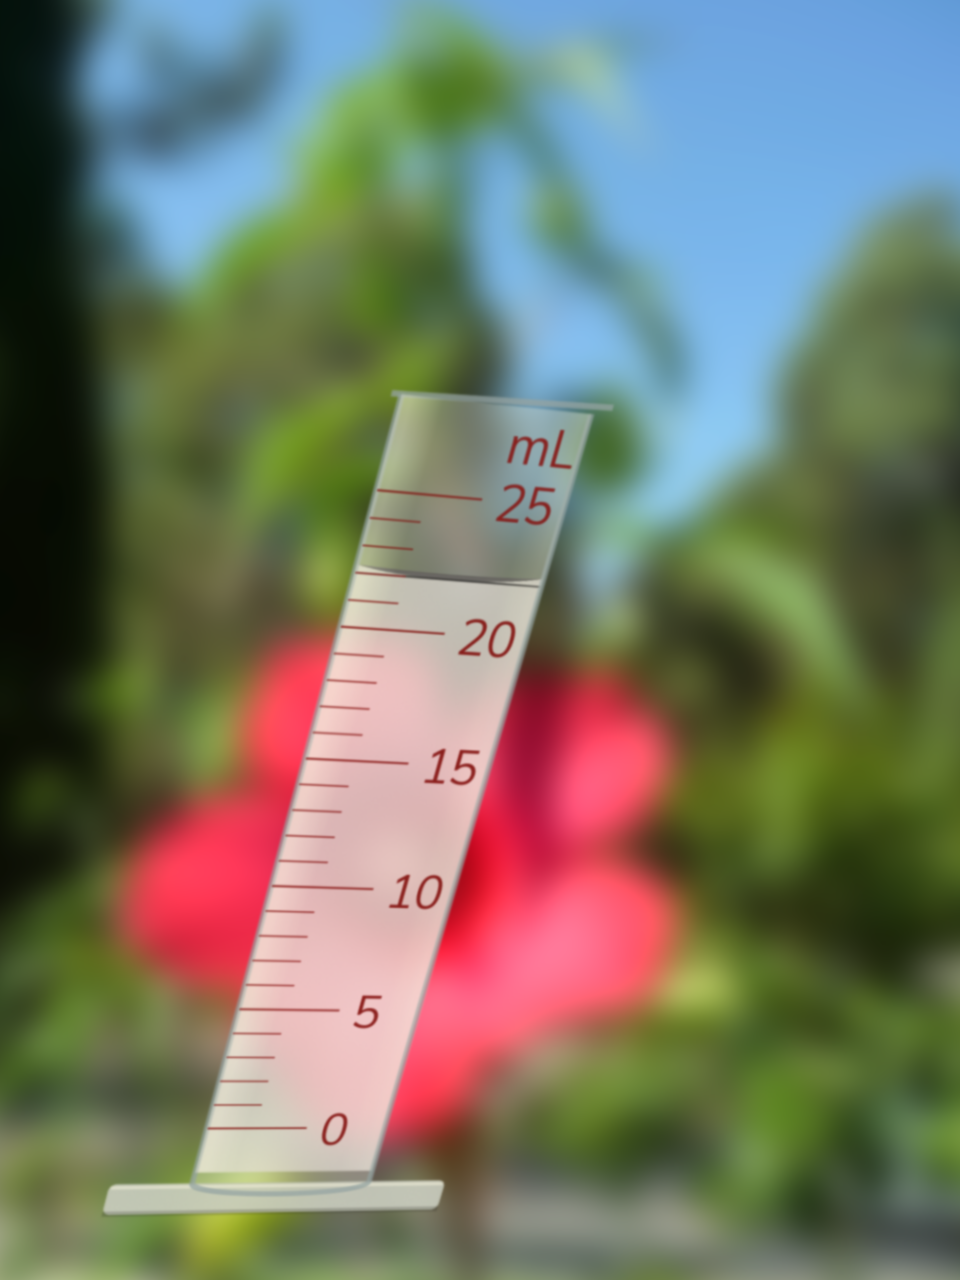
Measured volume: 22mL
